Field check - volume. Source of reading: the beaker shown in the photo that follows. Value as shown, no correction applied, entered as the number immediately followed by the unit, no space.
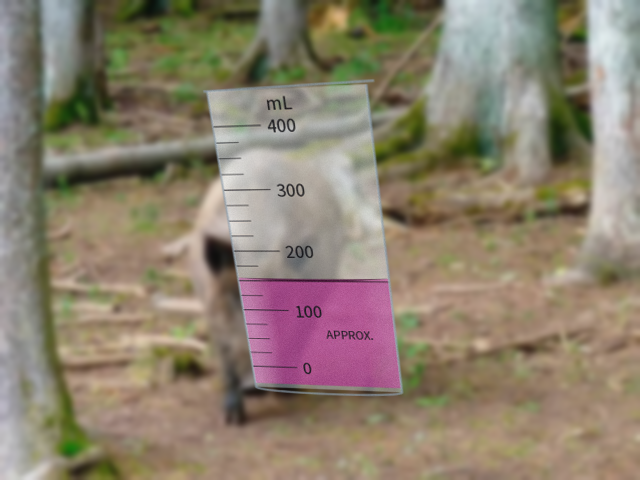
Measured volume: 150mL
